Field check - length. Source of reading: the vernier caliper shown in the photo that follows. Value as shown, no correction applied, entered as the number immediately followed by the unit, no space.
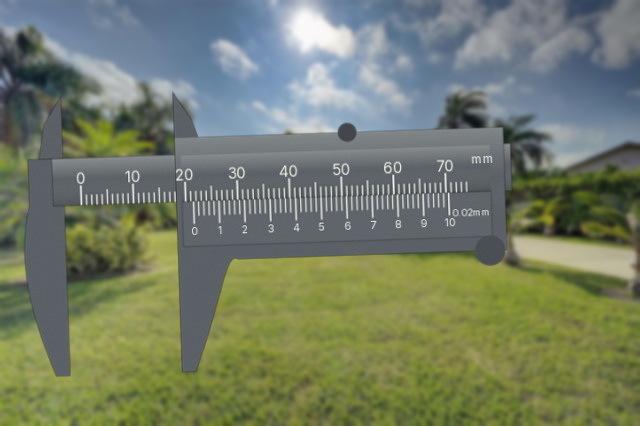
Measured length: 21.5mm
